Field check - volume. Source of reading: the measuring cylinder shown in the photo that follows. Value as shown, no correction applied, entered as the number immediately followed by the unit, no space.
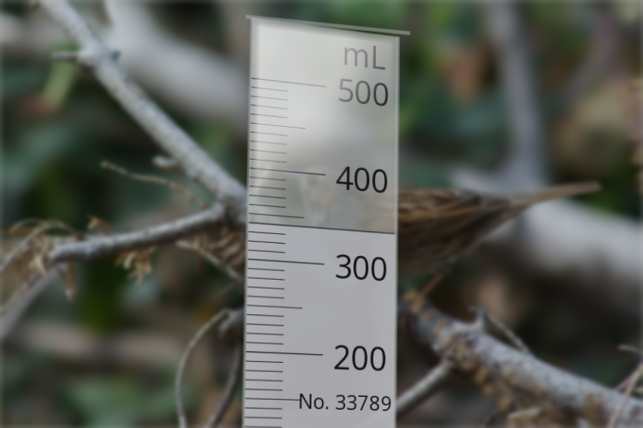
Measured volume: 340mL
